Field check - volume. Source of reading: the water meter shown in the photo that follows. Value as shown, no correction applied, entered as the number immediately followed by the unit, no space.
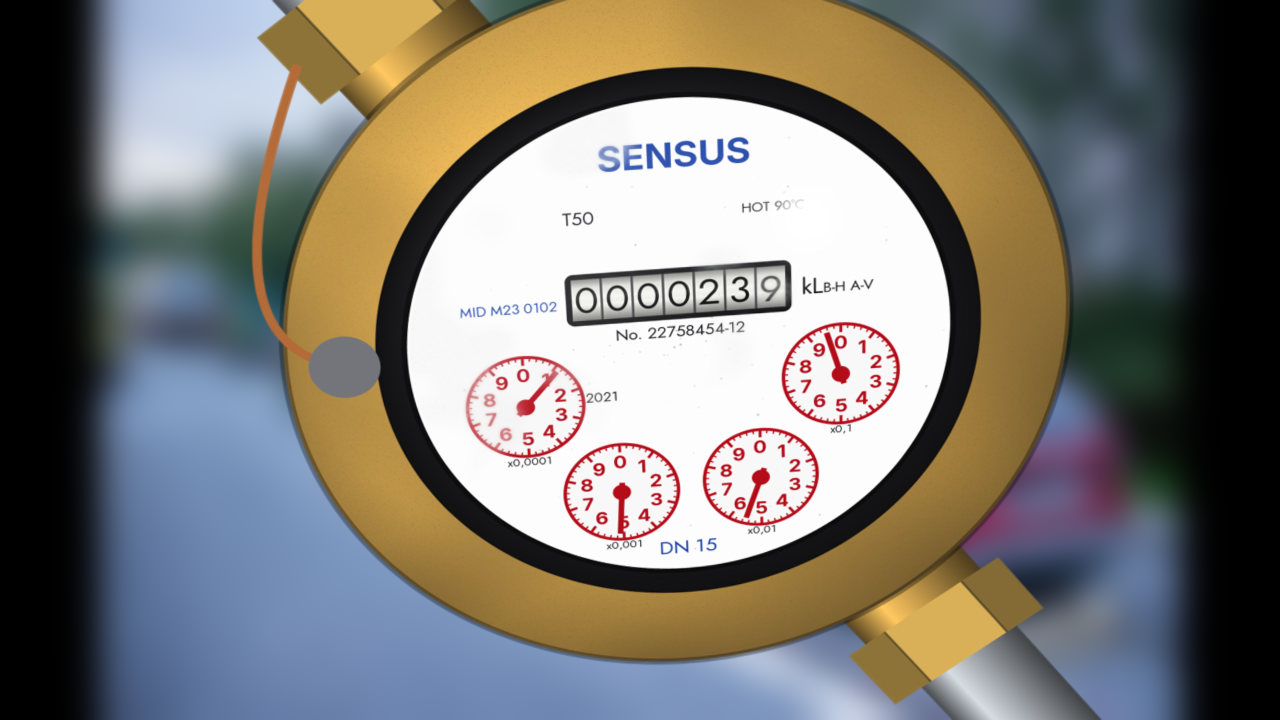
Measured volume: 238.9551kL
